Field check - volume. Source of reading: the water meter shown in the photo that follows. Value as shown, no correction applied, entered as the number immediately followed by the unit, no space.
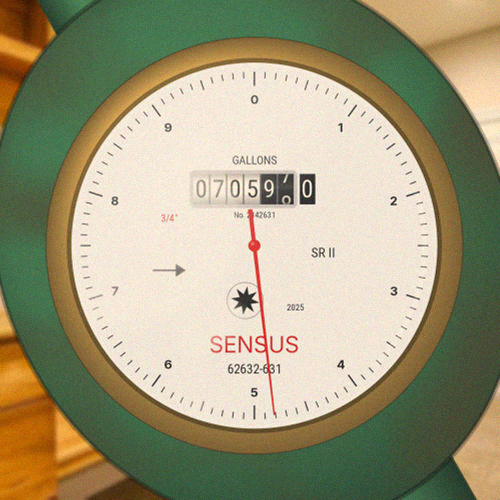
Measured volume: 705974.8gal
